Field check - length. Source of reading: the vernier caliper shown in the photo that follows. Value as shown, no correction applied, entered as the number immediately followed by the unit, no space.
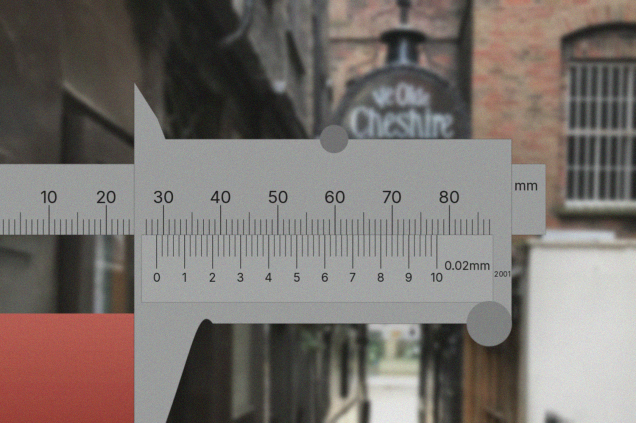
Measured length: 28.8mm
